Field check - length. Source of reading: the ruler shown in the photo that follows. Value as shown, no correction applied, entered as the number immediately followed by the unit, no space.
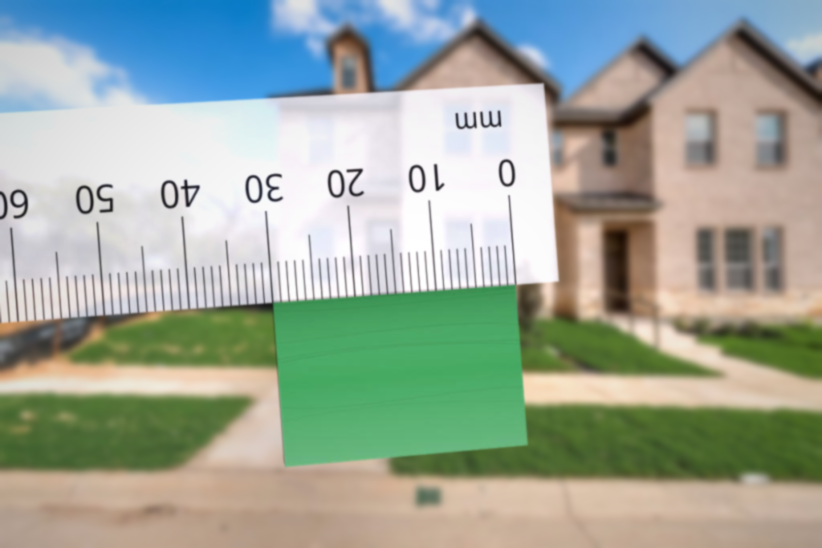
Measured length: 30mm
